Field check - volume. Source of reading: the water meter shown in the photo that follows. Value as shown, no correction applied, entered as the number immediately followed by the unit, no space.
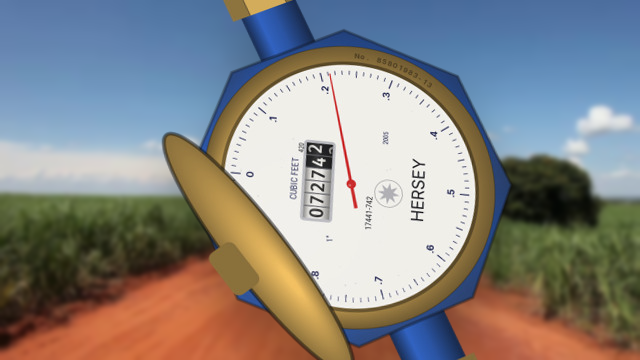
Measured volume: 72742.21ft³
